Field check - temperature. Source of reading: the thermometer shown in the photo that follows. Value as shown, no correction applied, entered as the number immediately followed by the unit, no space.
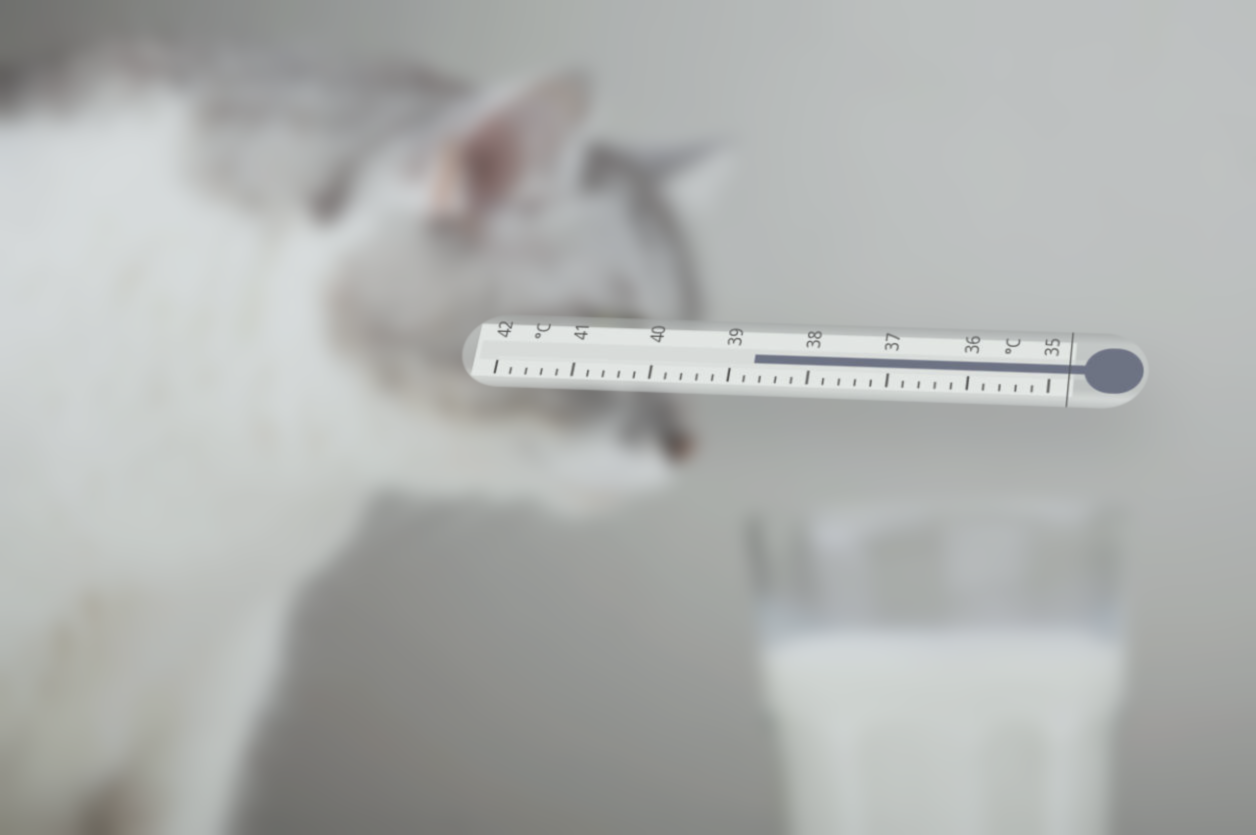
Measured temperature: 38.7°C
